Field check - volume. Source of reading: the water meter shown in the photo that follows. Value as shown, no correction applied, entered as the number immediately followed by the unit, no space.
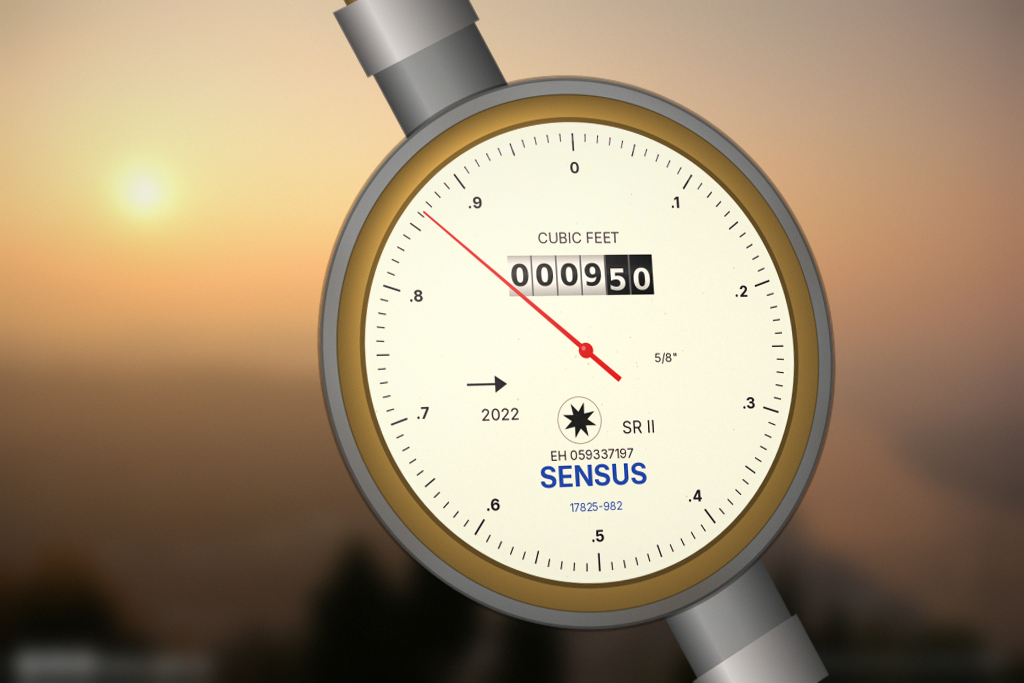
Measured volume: 949.86ft³
